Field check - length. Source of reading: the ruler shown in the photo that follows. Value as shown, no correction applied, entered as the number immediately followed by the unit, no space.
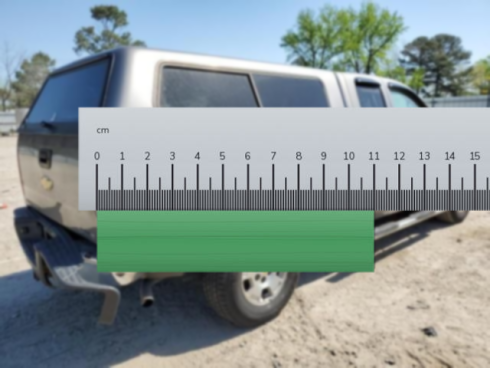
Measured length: 11cm
